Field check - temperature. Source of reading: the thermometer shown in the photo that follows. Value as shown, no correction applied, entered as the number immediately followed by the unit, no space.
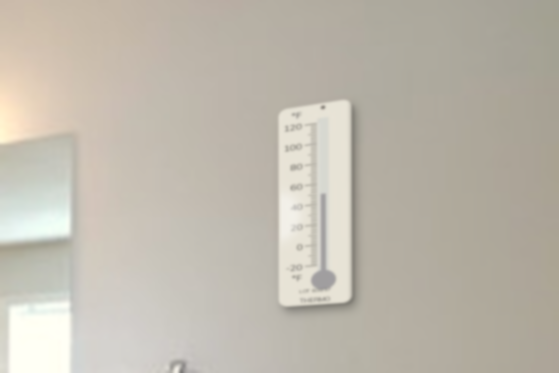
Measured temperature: 50°F
